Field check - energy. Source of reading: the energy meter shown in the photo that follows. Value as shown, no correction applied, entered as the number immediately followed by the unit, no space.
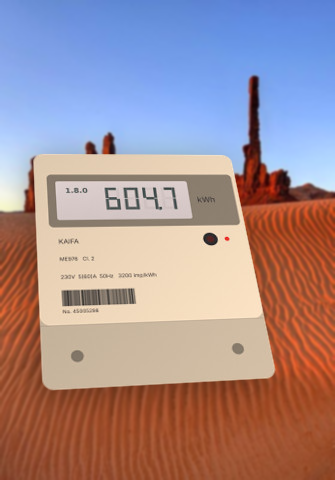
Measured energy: 604.7kWh
